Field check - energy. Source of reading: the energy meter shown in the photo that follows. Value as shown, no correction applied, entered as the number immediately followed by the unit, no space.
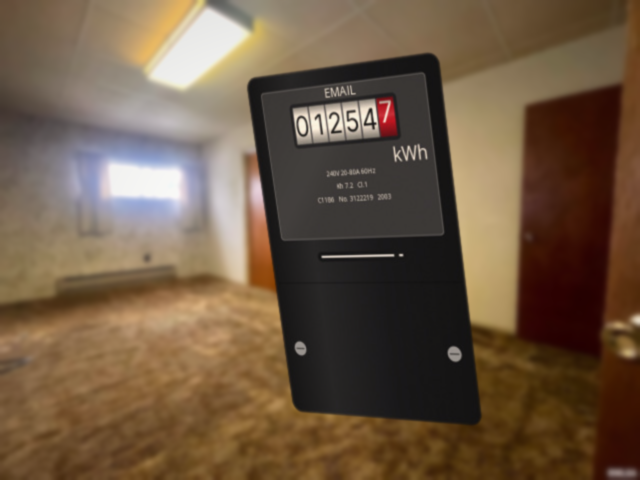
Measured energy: 1254.7kWh
